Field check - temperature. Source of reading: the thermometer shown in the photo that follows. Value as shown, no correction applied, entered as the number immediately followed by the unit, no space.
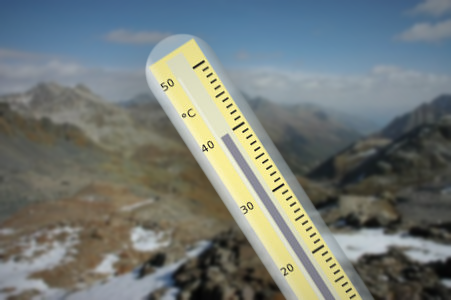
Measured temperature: 40°C
